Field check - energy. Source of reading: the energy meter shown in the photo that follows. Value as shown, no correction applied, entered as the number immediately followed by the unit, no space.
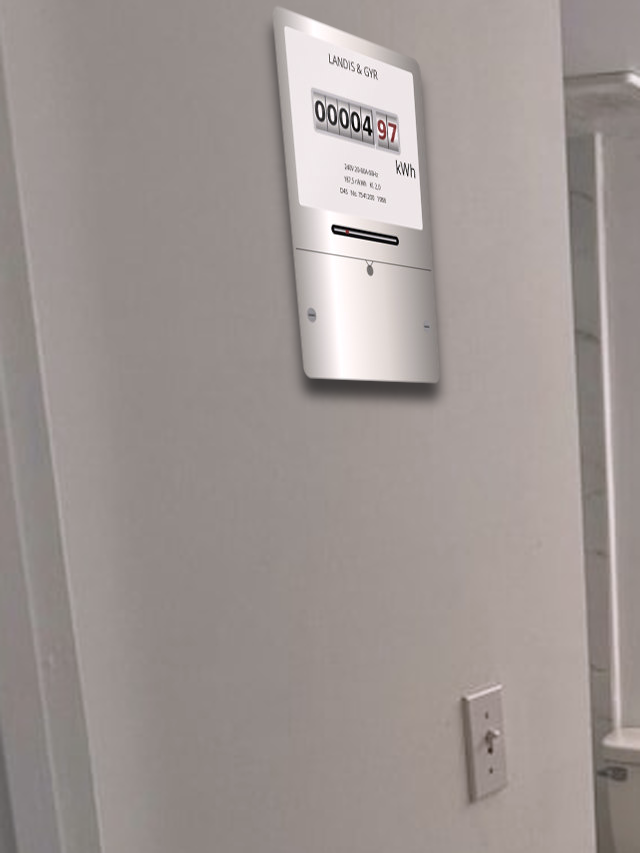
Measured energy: 4.97kWh
